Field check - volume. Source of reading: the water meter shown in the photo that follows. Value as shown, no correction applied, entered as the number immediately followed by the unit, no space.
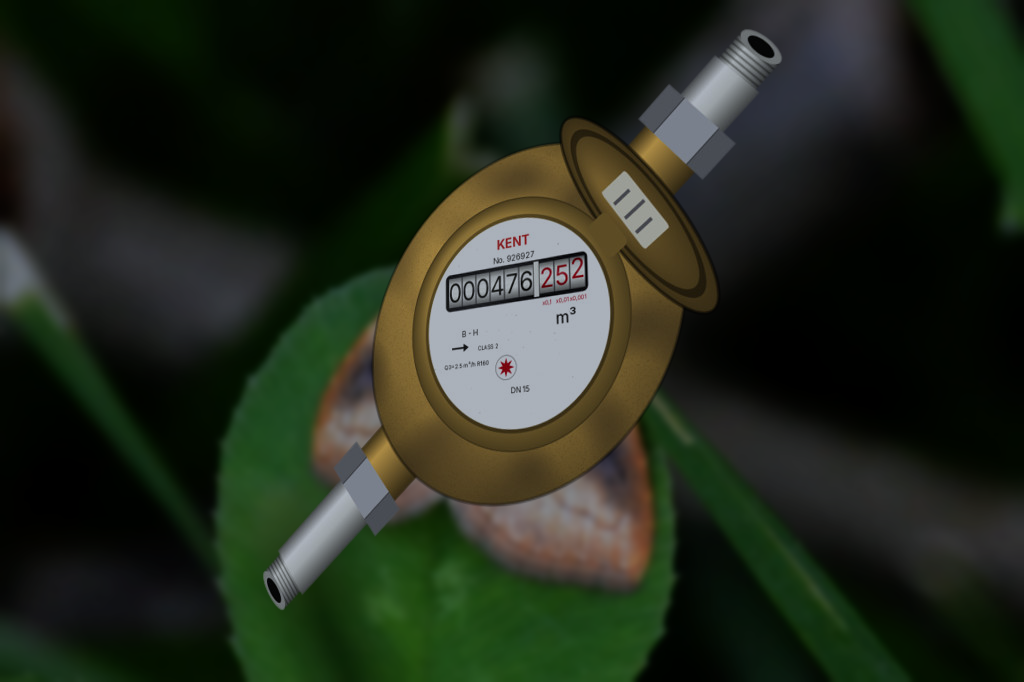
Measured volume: 476.252m³
